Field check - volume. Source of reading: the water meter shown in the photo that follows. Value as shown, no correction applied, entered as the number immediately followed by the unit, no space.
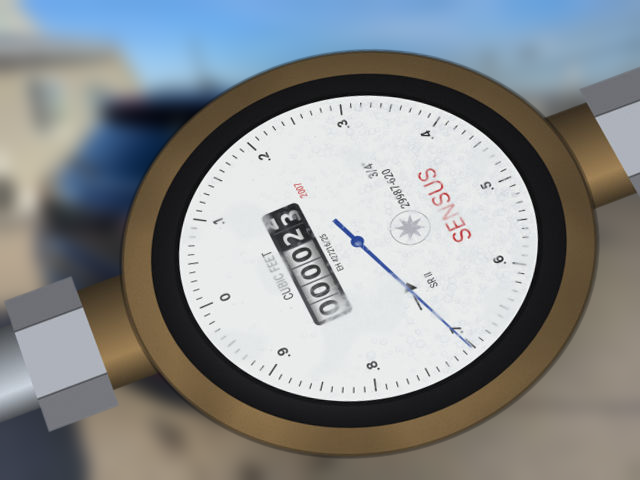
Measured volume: 22.70ft³
